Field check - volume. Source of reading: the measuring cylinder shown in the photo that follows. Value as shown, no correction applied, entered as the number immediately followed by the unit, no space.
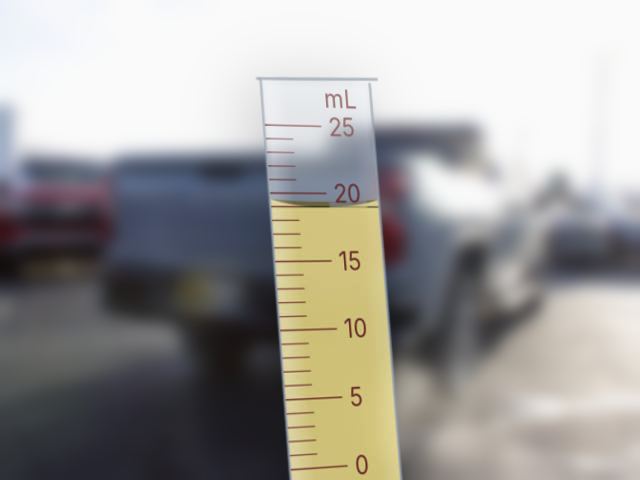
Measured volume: 19mL
